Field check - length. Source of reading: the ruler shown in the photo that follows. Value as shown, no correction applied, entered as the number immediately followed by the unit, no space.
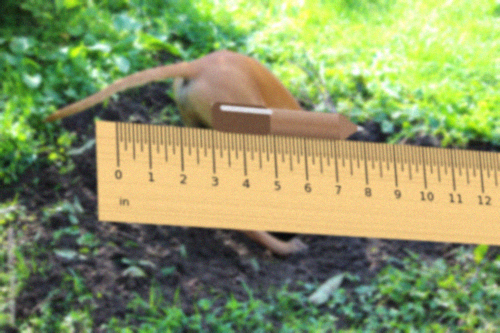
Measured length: 5in
